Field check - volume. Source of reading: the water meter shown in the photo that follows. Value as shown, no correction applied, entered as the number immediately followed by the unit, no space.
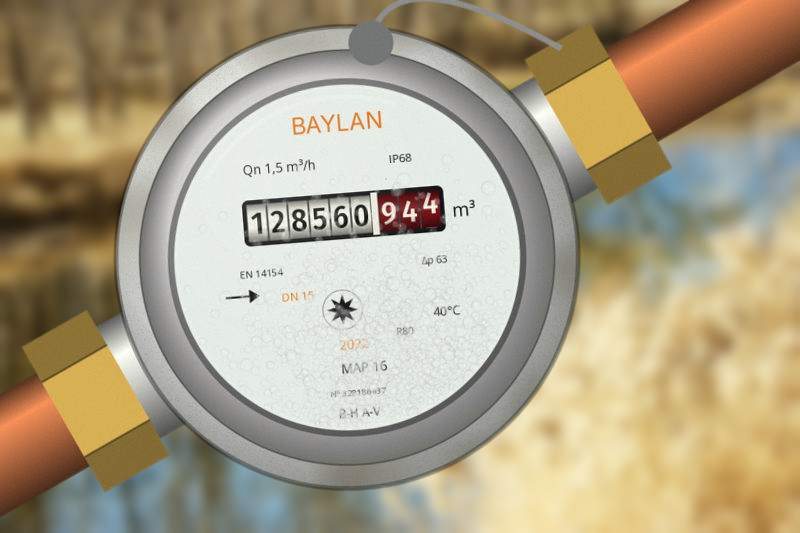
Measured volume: 128560.944m³
